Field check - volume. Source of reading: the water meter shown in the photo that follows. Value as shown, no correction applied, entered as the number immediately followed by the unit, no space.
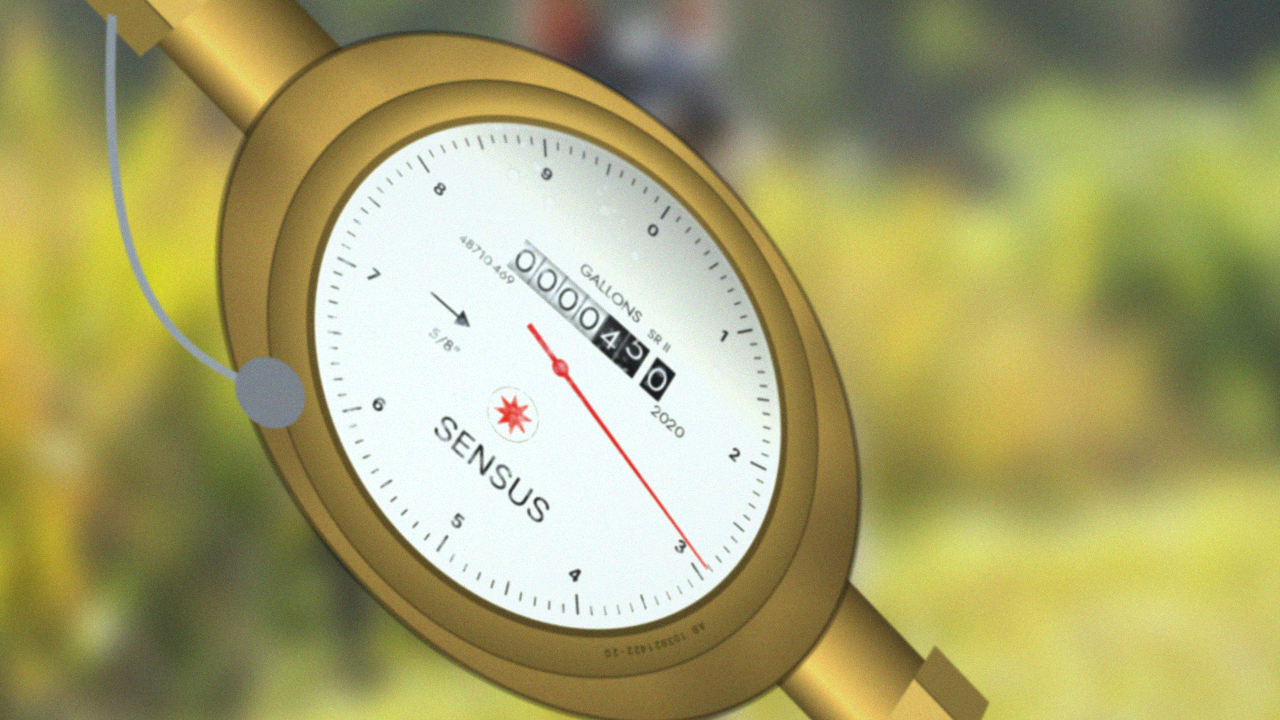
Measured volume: 452.9gal
